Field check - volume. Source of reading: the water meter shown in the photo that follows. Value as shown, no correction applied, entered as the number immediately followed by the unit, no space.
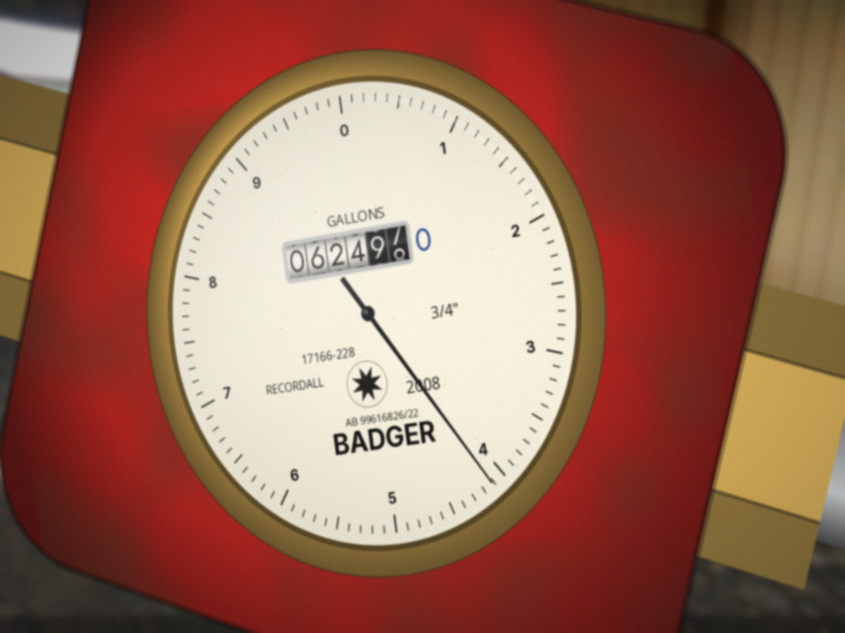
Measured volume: 624974.1gal
